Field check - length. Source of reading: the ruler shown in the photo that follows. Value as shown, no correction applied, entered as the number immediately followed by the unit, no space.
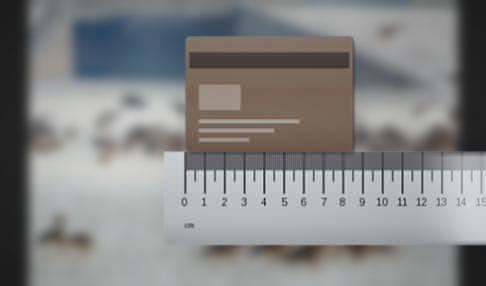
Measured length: 8.5cm
